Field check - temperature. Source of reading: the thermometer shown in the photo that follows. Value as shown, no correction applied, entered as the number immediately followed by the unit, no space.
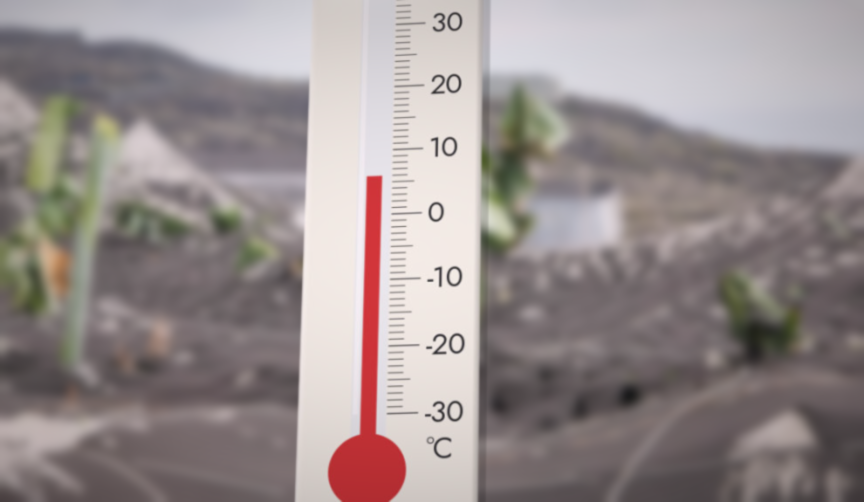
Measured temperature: 6°C
